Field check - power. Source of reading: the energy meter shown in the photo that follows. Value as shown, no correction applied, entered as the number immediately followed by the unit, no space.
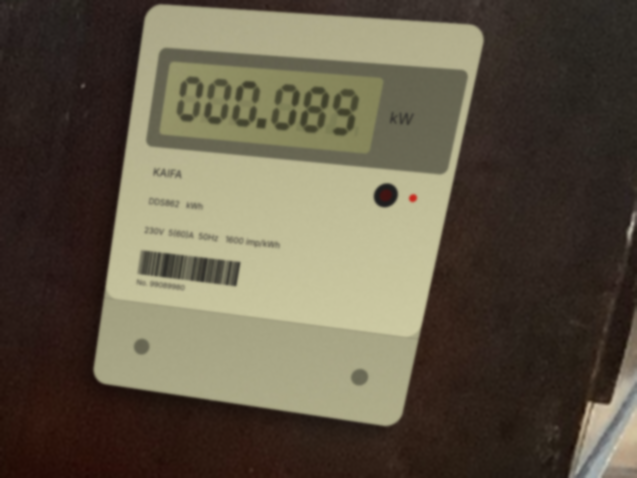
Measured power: 0.089kW
